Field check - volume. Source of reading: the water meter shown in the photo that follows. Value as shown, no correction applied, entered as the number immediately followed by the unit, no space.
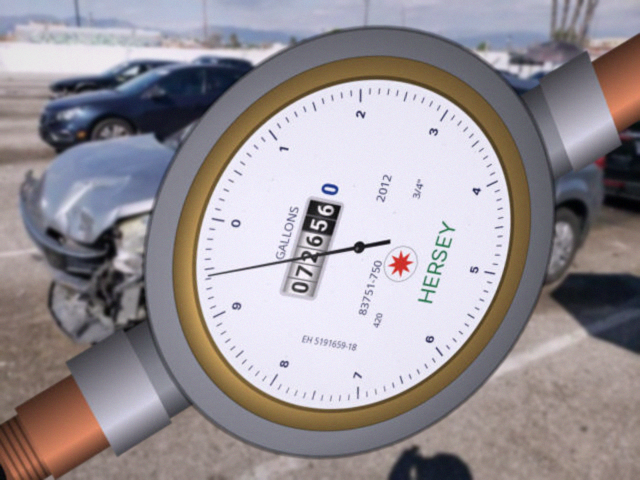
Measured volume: 726559.4gal
